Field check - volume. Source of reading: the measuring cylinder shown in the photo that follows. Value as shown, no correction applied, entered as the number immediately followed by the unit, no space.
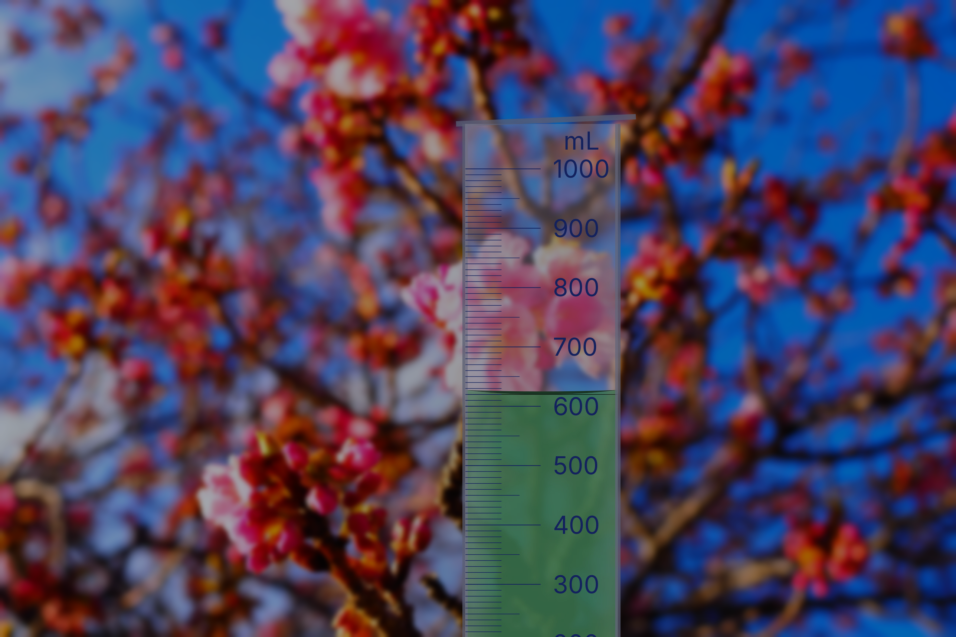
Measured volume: 620mL
